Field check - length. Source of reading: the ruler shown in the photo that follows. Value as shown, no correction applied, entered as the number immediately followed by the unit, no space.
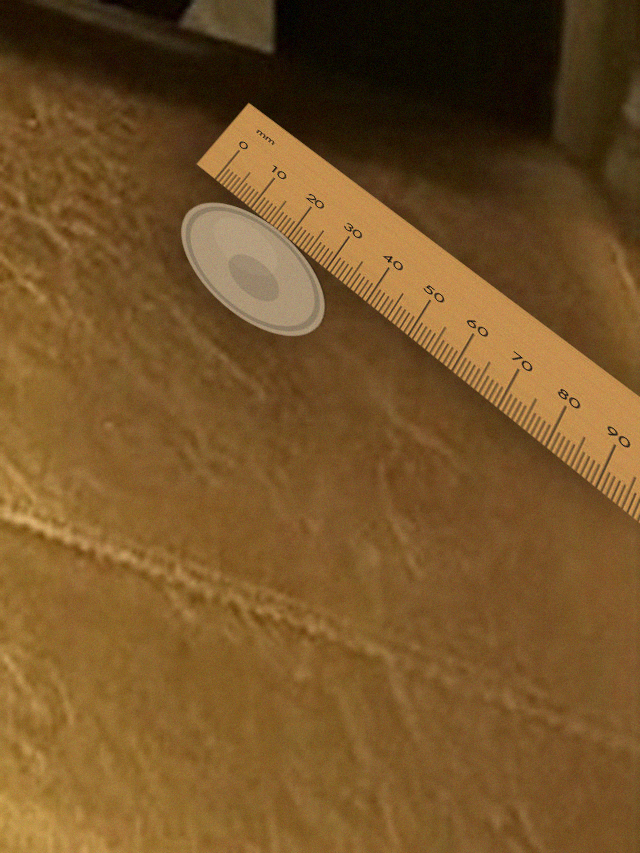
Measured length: 35mm
